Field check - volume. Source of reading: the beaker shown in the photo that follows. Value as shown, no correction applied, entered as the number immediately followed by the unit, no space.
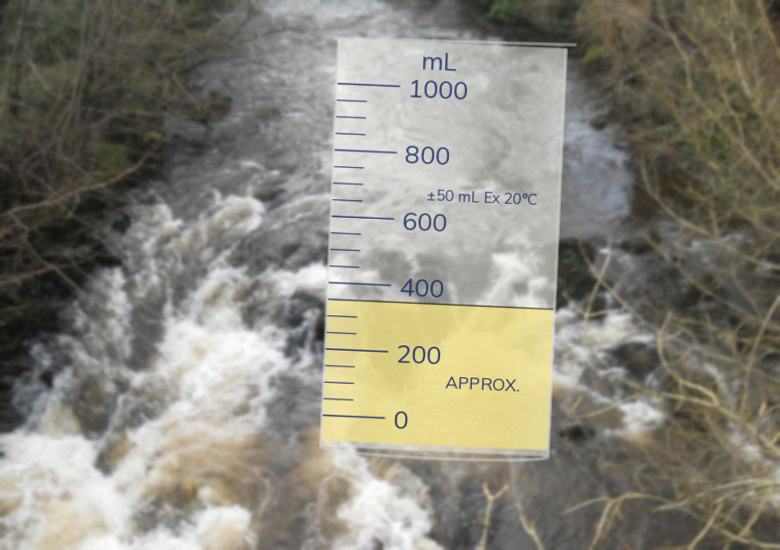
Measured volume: 350mL
